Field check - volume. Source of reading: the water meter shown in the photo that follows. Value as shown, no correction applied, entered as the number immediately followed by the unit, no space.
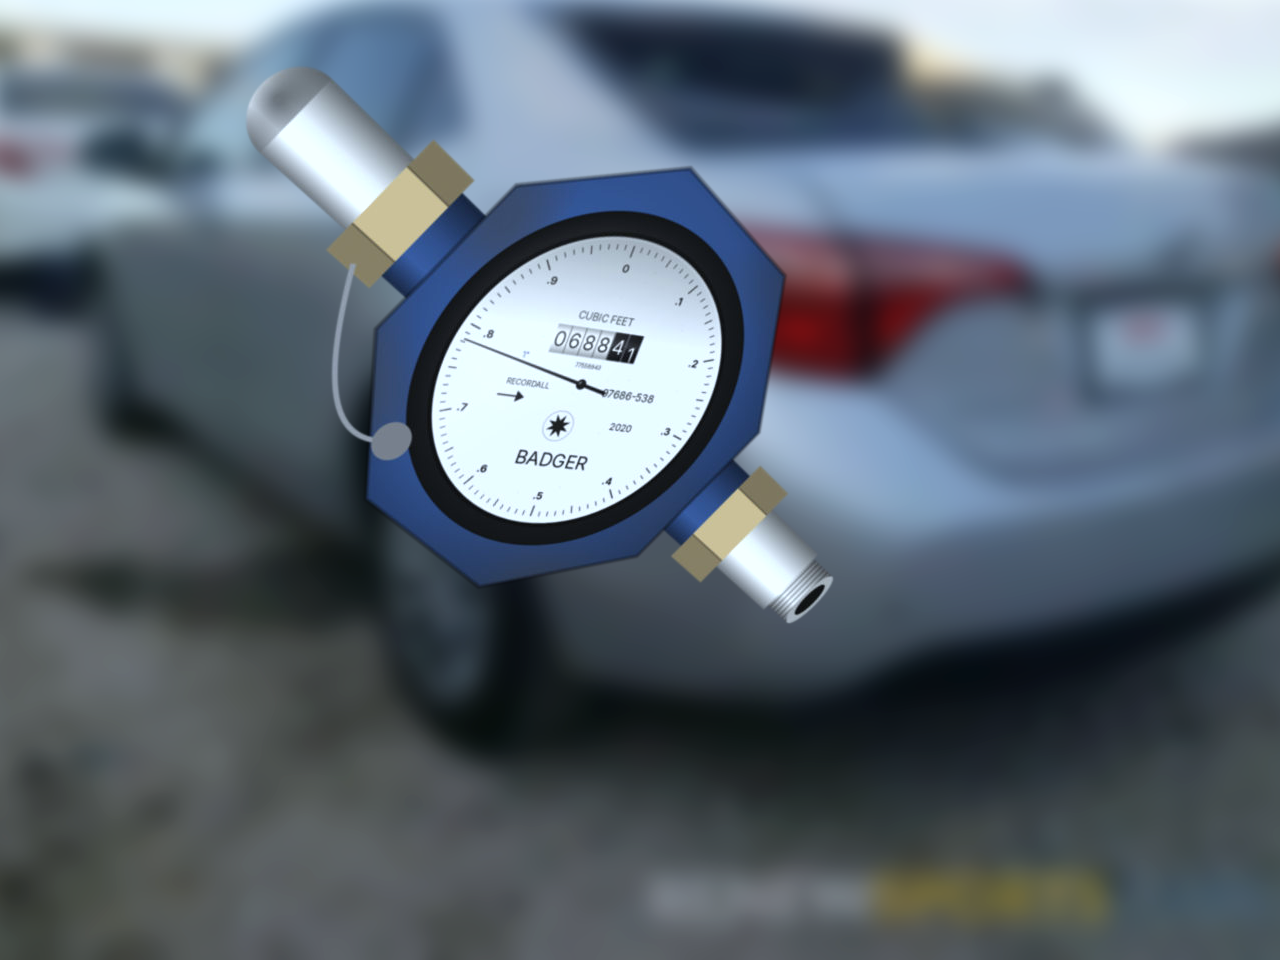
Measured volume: 68840.78ft³
